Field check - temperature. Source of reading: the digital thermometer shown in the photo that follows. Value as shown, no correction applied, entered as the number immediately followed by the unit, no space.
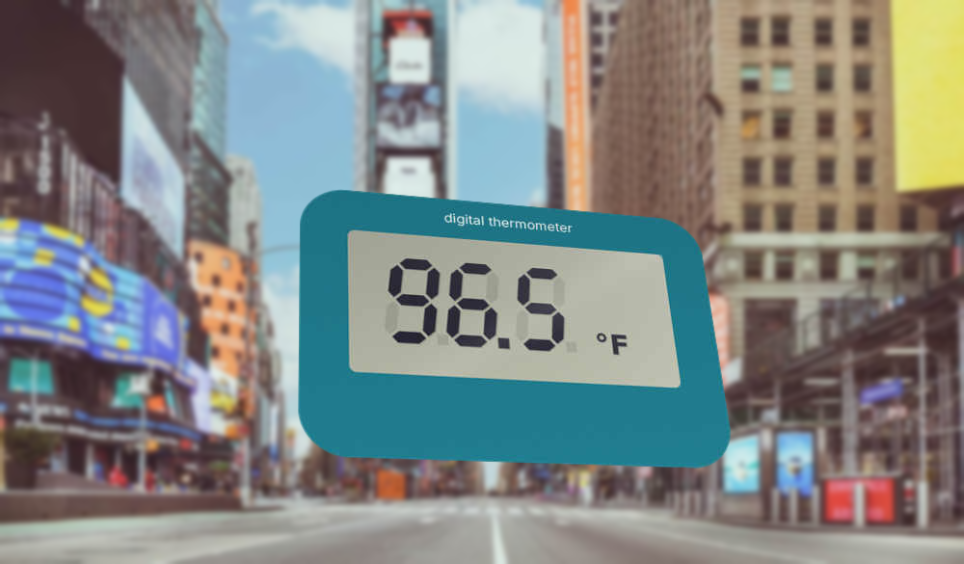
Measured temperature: 96.5°F
